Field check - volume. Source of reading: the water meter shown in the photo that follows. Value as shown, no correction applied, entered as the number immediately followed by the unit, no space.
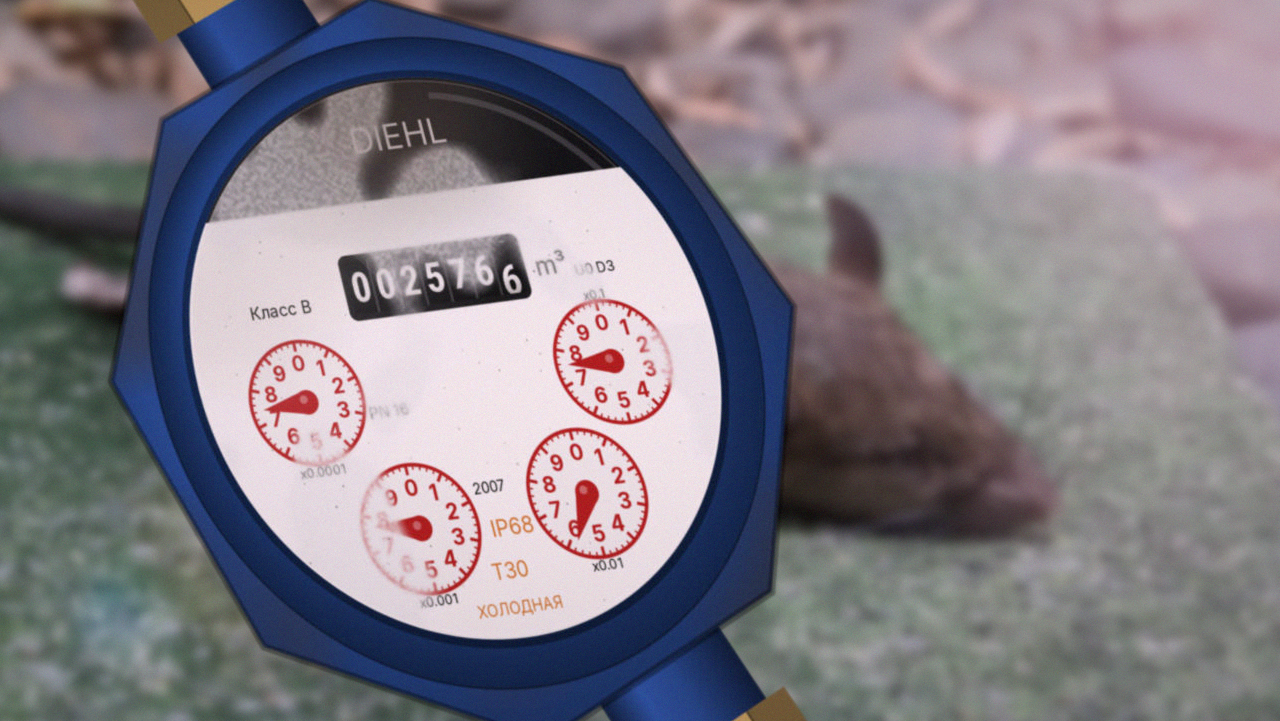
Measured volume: 25765.7577m³
